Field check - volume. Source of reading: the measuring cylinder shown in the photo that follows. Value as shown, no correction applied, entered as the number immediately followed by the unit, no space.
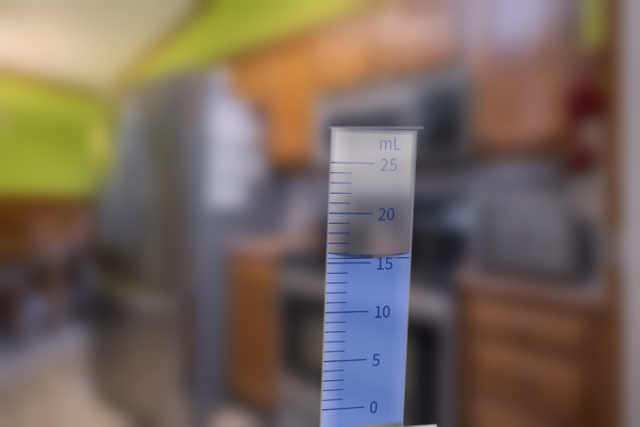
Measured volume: 15.5mL
